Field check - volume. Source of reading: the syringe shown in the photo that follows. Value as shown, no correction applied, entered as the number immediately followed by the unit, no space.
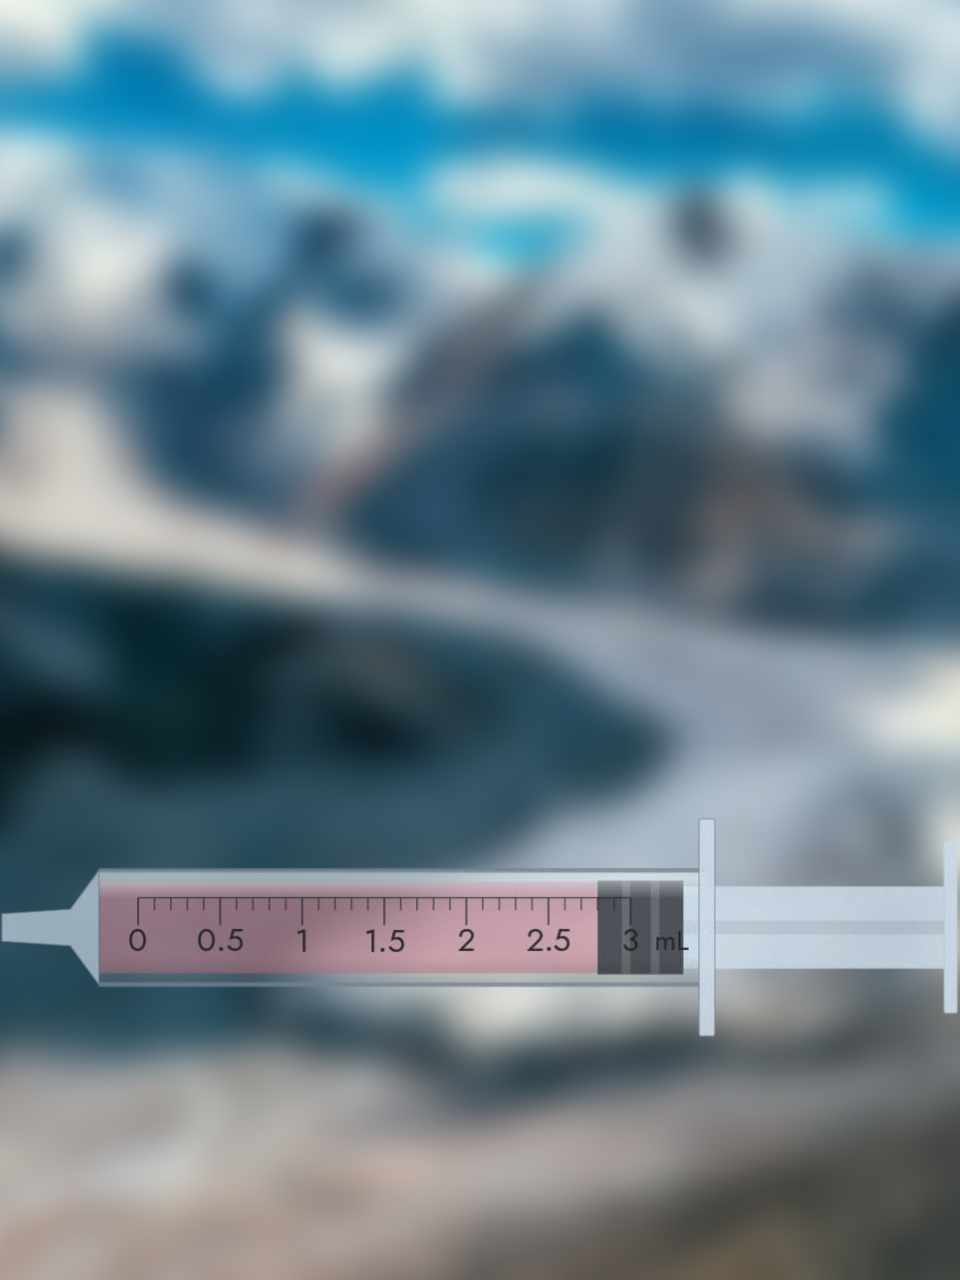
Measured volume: 2.8mL
